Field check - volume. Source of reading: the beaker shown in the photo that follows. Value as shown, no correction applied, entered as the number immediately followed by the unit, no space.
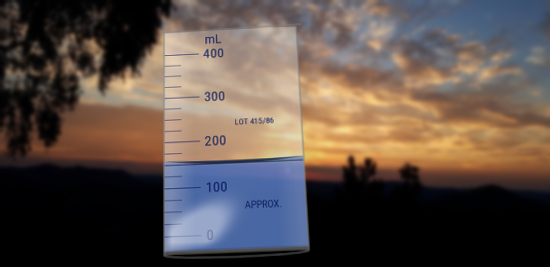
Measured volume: 150mL
